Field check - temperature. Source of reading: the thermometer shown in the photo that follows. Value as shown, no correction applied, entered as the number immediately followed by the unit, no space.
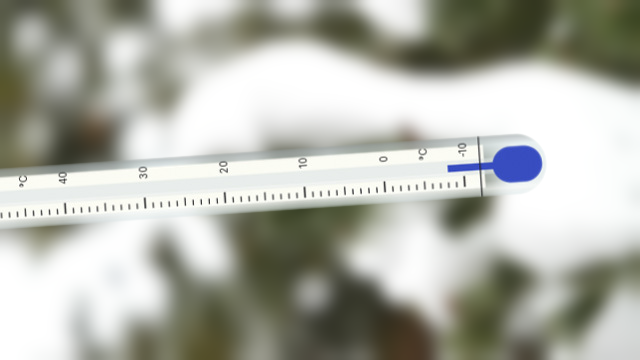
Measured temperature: -8°C
